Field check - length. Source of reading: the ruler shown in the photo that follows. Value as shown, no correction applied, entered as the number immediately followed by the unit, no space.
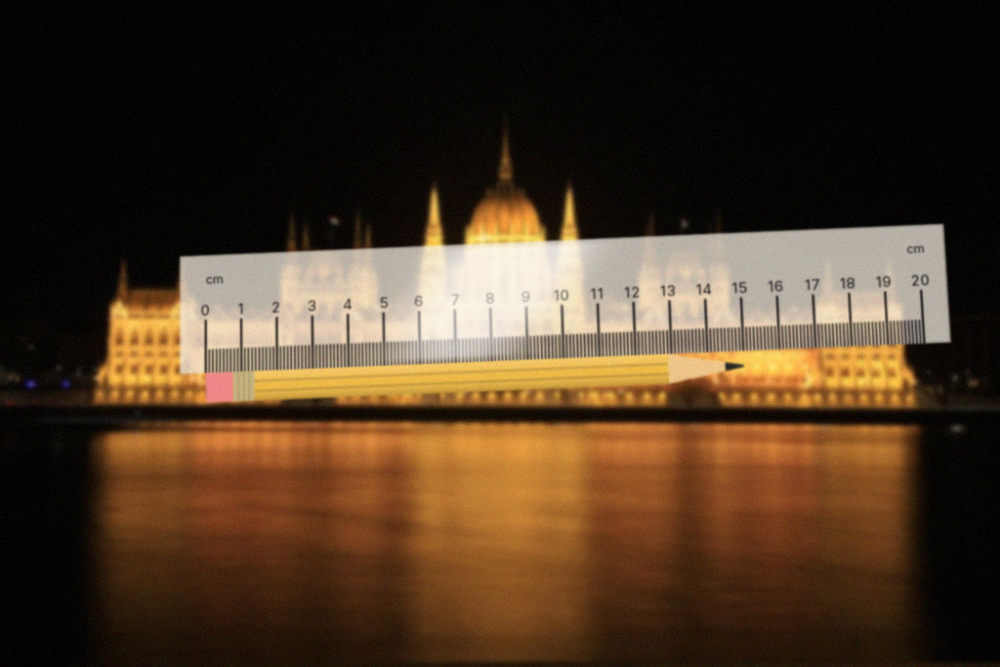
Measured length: 15cm
